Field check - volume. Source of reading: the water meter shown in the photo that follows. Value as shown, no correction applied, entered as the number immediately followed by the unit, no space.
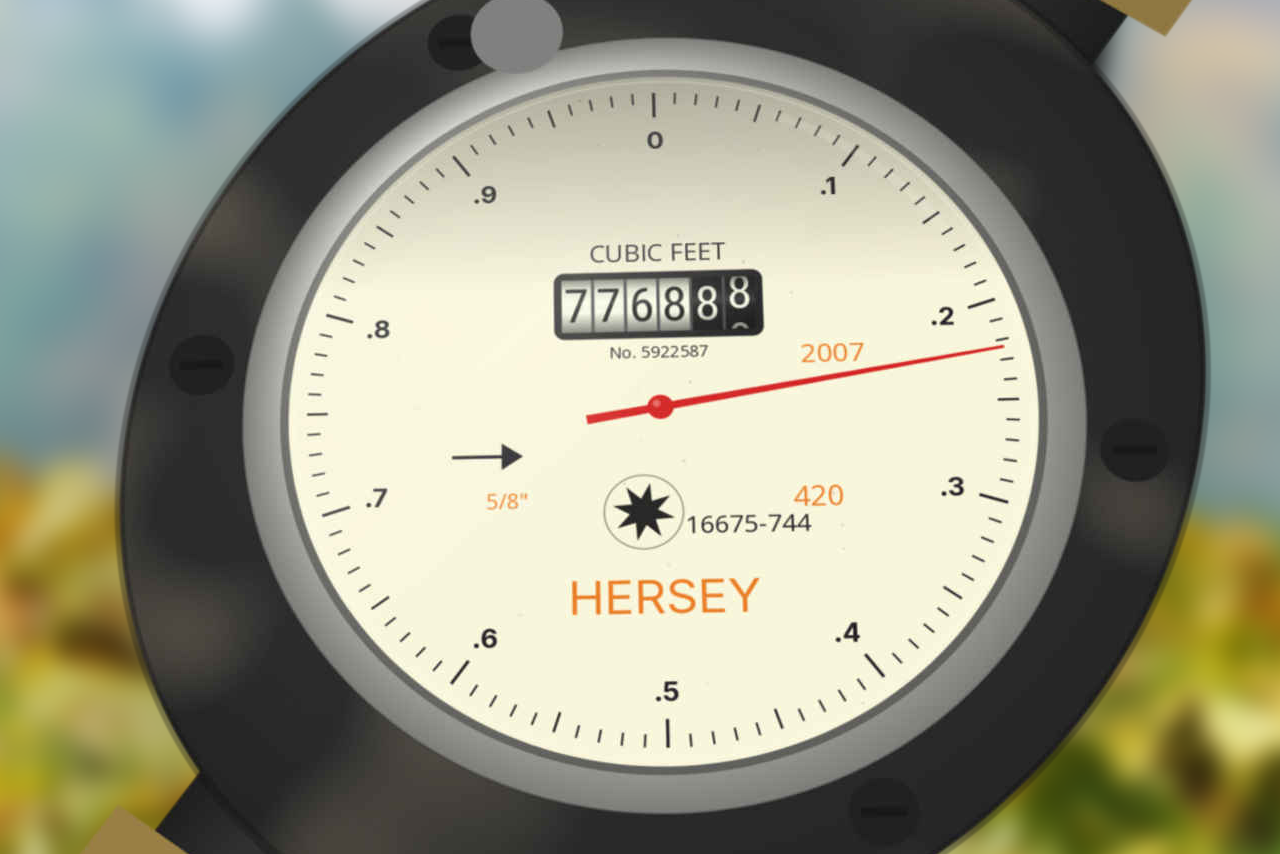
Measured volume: 776888.22ft³
